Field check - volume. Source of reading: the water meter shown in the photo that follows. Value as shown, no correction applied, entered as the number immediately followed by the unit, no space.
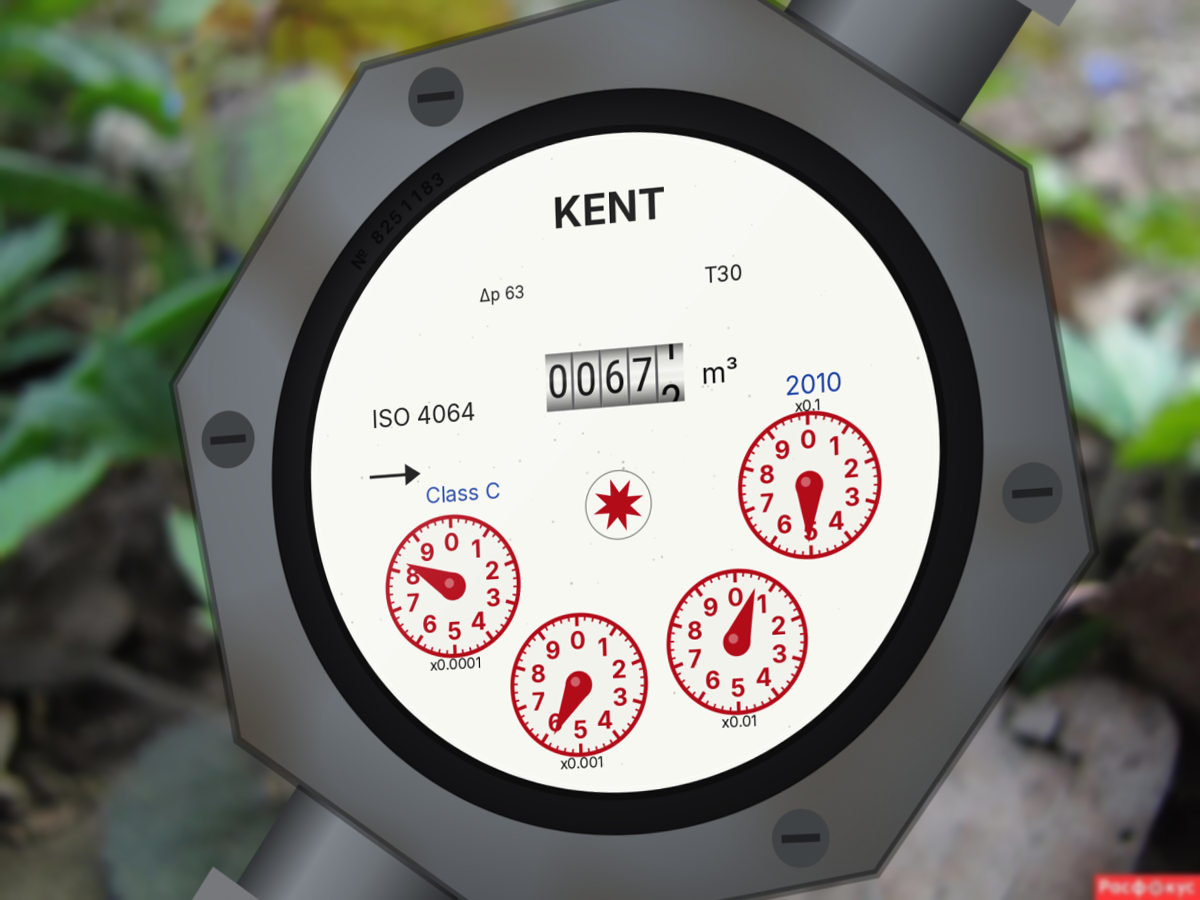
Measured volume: 671.5058m³
